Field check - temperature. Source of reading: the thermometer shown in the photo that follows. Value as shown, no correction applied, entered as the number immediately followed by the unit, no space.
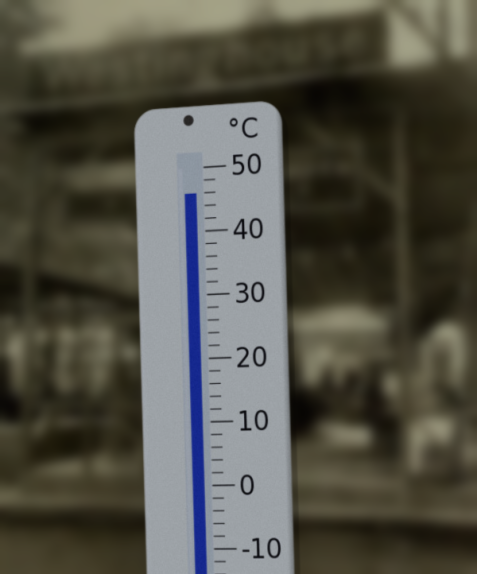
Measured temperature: 46°C
